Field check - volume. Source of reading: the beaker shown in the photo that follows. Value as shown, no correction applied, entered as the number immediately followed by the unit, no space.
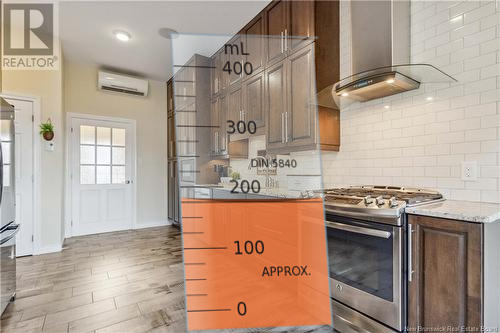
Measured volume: 175mL
